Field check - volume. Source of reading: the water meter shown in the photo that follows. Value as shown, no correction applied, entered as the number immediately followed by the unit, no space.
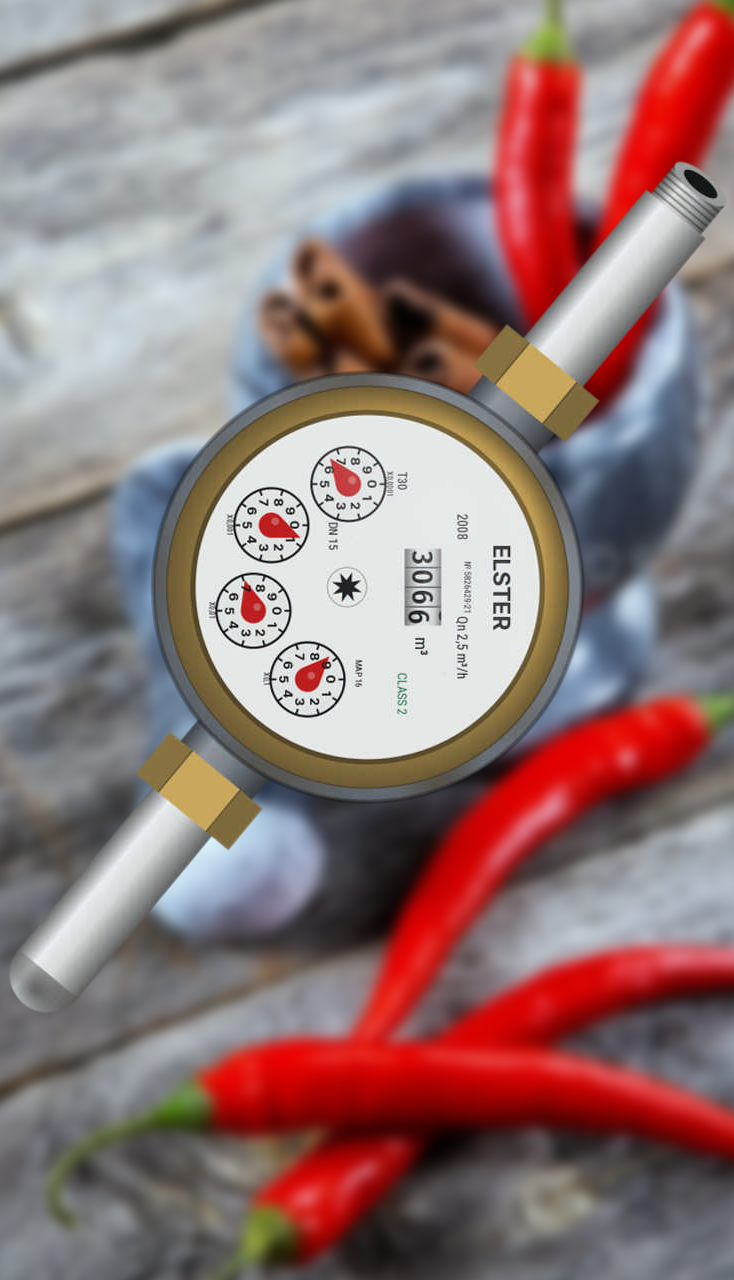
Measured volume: 3065.8706m³
